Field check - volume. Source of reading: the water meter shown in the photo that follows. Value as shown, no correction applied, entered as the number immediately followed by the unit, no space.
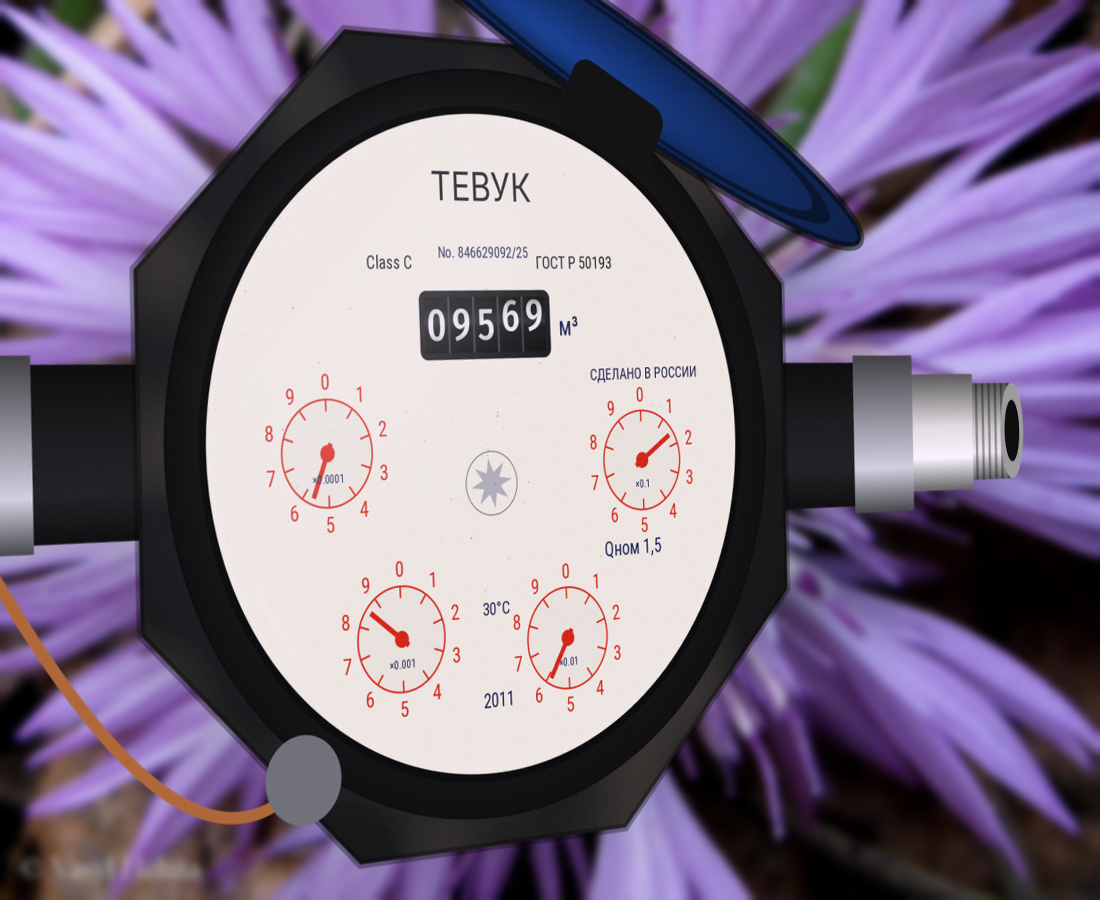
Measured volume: 9569.1585m³
